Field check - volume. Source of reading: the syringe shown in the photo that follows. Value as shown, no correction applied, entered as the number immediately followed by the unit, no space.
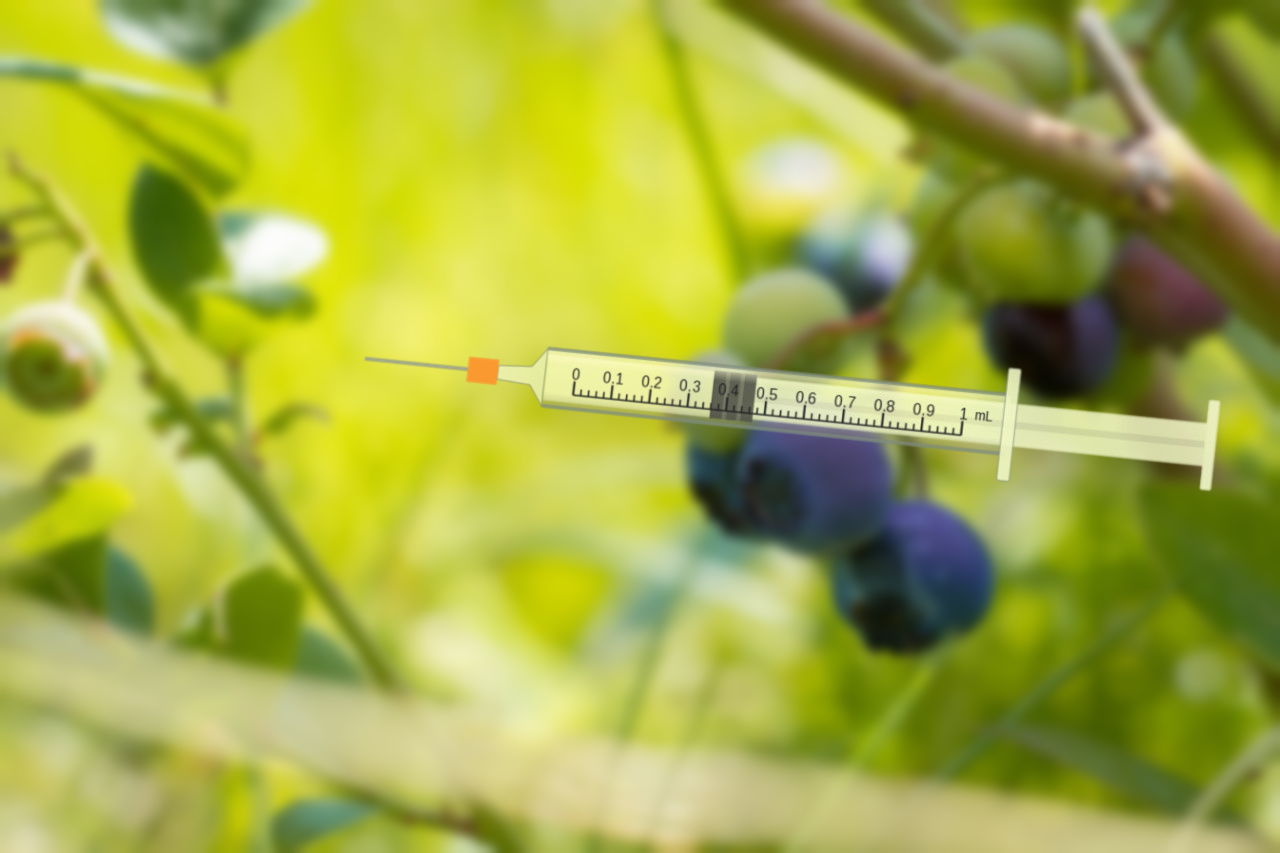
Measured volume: 0.36mL
